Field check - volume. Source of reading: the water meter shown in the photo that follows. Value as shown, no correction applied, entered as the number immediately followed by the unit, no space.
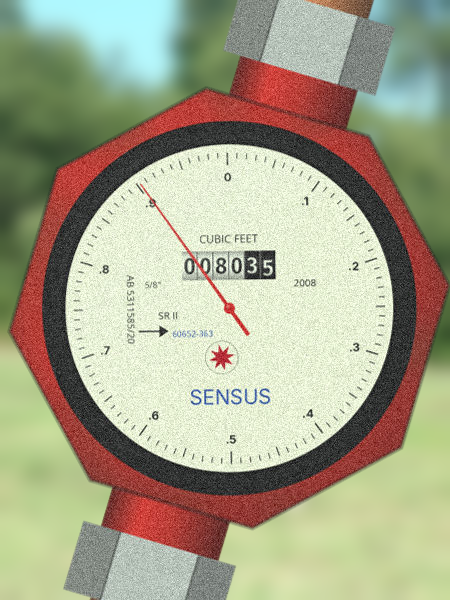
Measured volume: 8034.90ft³
